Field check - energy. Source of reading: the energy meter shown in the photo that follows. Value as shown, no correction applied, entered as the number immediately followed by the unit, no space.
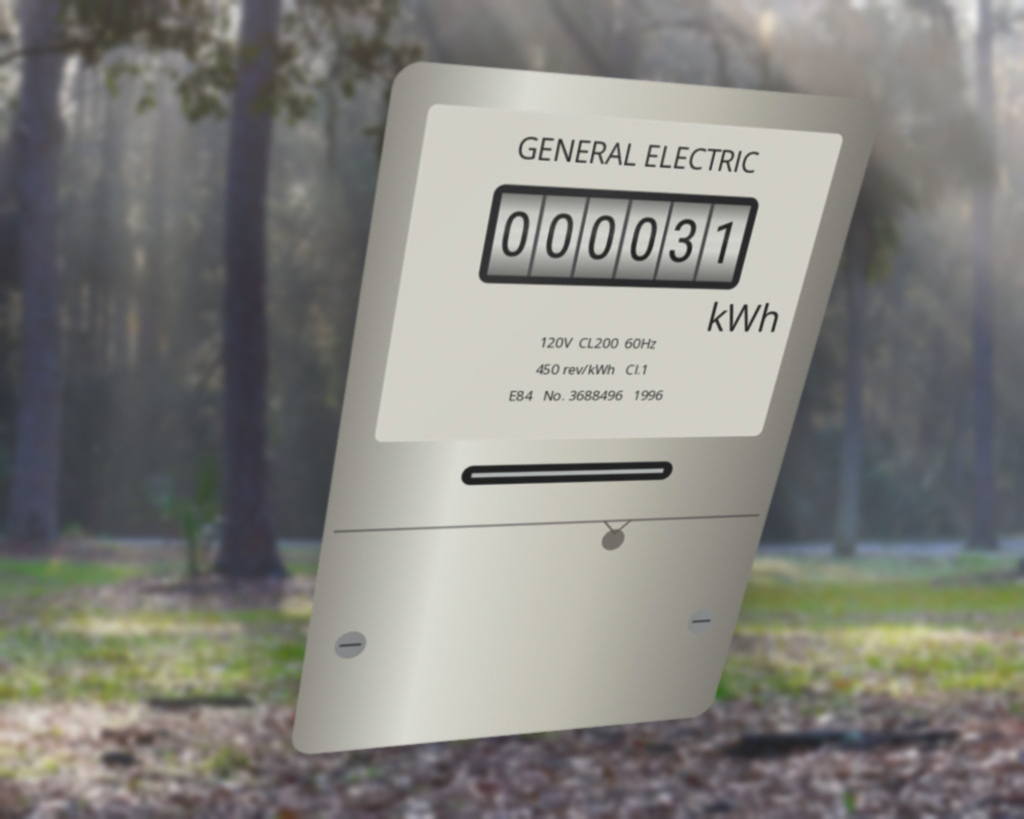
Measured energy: 31kWh
